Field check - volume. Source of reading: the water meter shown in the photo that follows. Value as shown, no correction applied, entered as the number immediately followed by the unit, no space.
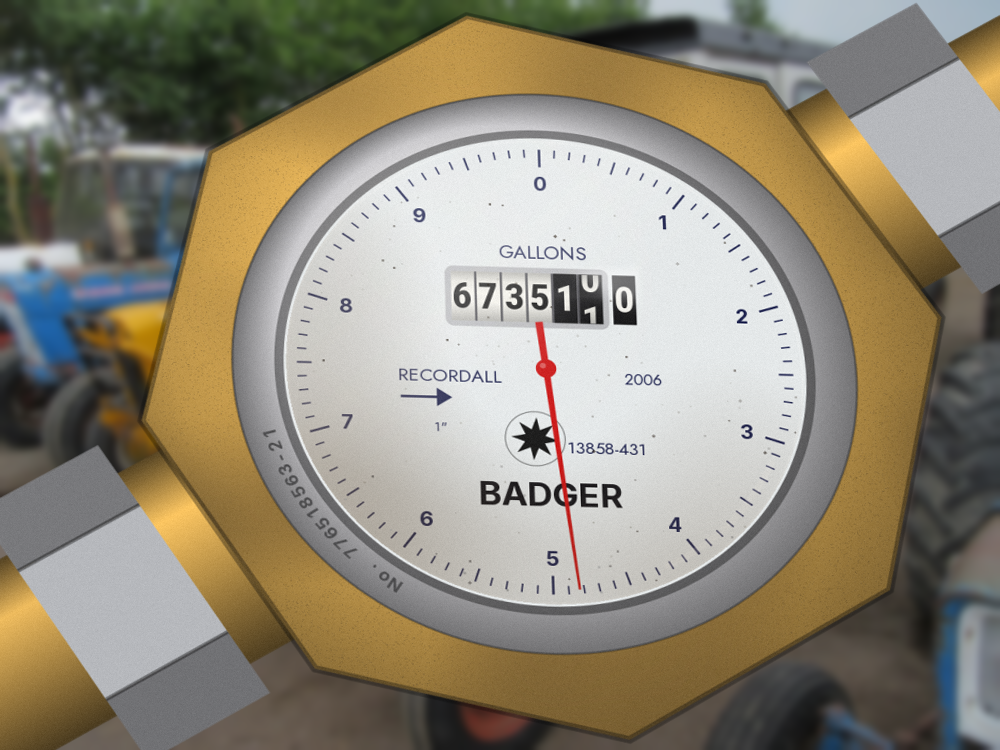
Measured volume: 6735104.8gal
